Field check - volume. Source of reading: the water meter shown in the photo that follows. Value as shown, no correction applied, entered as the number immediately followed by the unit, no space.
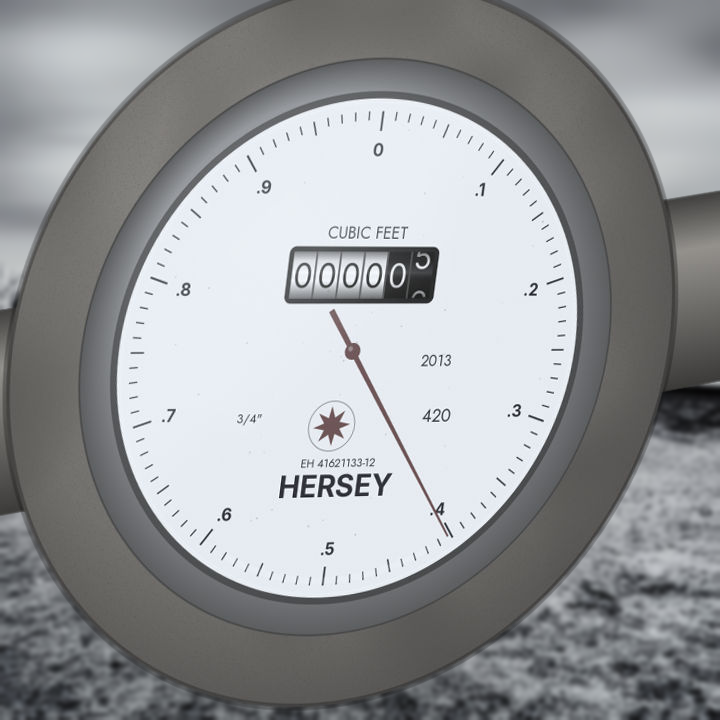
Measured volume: 5.40ft³
